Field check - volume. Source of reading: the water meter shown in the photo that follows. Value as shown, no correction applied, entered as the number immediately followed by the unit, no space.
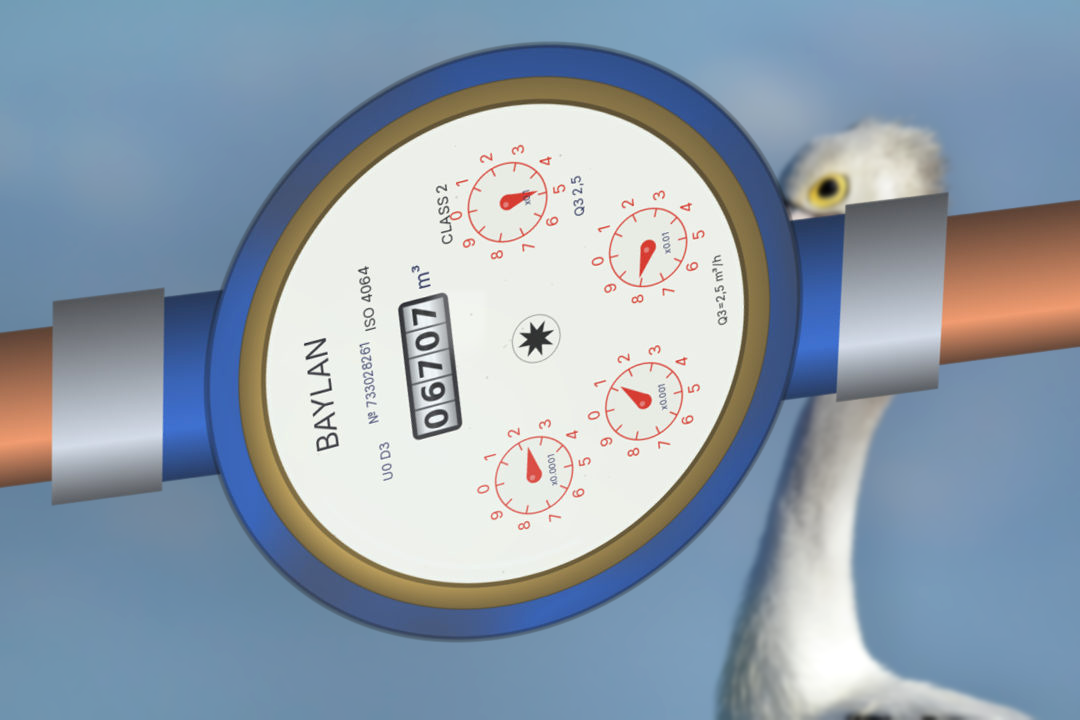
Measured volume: 6707.4812m³
